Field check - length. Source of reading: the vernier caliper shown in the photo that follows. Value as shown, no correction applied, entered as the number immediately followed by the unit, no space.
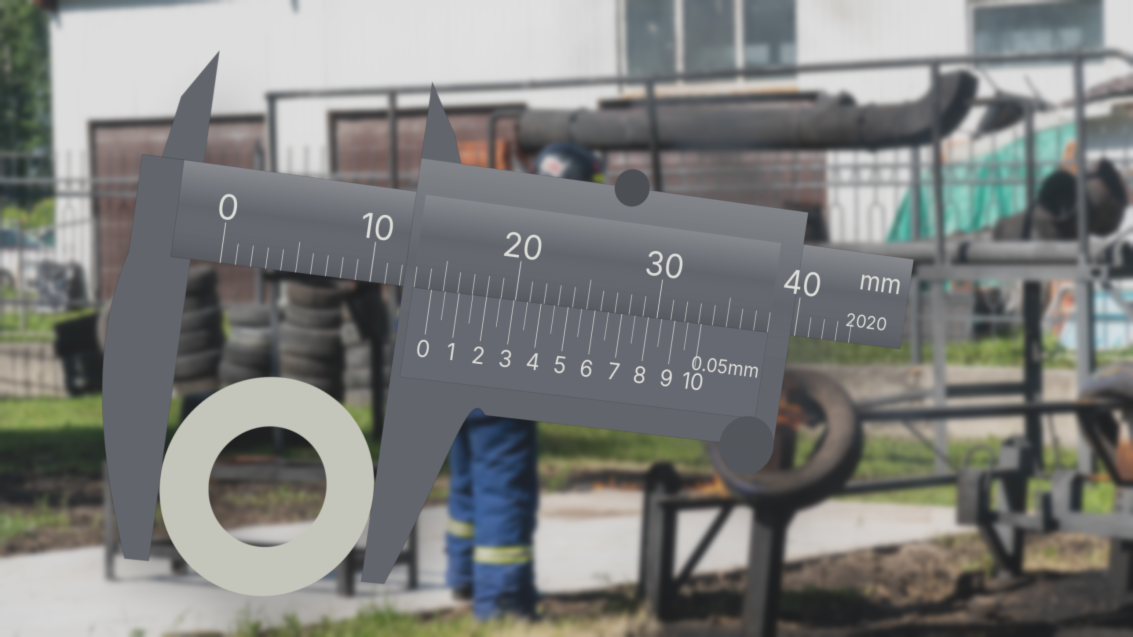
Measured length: 14.2mm
